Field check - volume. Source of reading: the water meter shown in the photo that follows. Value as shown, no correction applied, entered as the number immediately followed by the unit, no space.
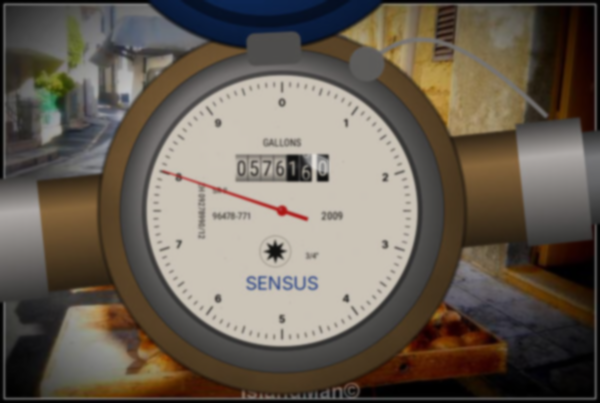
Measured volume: 576158.0gal
